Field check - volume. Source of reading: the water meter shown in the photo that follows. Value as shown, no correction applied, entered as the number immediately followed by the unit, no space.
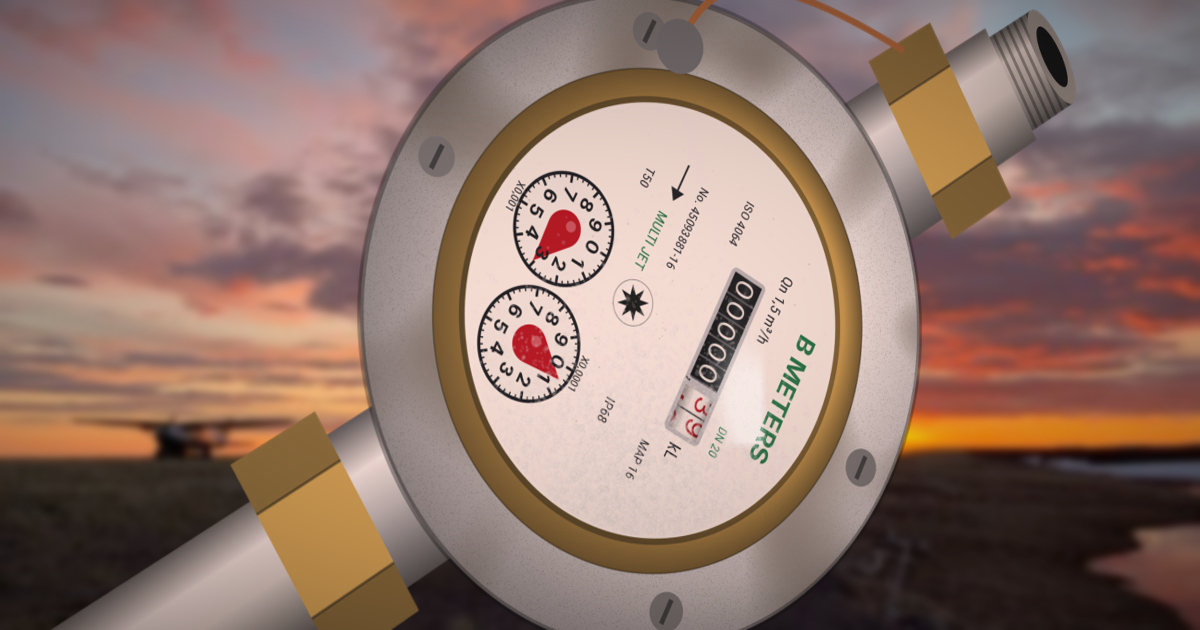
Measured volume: 0.3930kL
